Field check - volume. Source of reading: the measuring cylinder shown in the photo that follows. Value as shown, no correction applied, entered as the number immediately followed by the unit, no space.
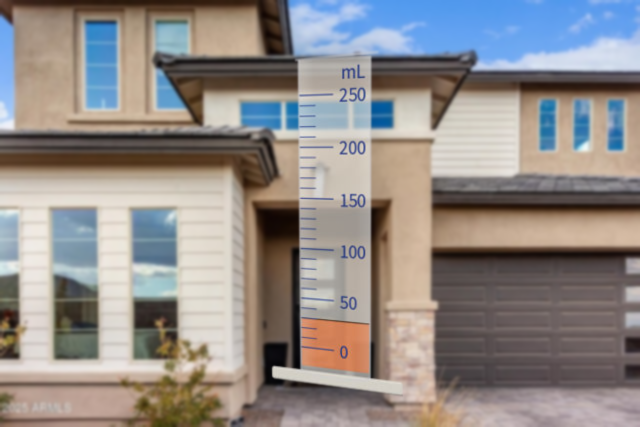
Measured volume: 30mL
